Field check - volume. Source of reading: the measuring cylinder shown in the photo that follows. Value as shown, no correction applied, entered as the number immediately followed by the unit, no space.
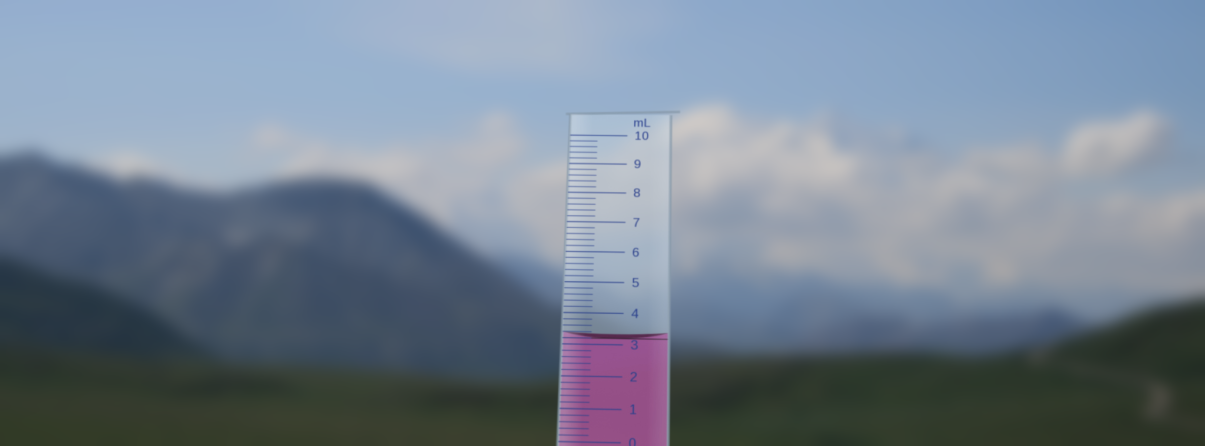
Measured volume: 3.2mL
